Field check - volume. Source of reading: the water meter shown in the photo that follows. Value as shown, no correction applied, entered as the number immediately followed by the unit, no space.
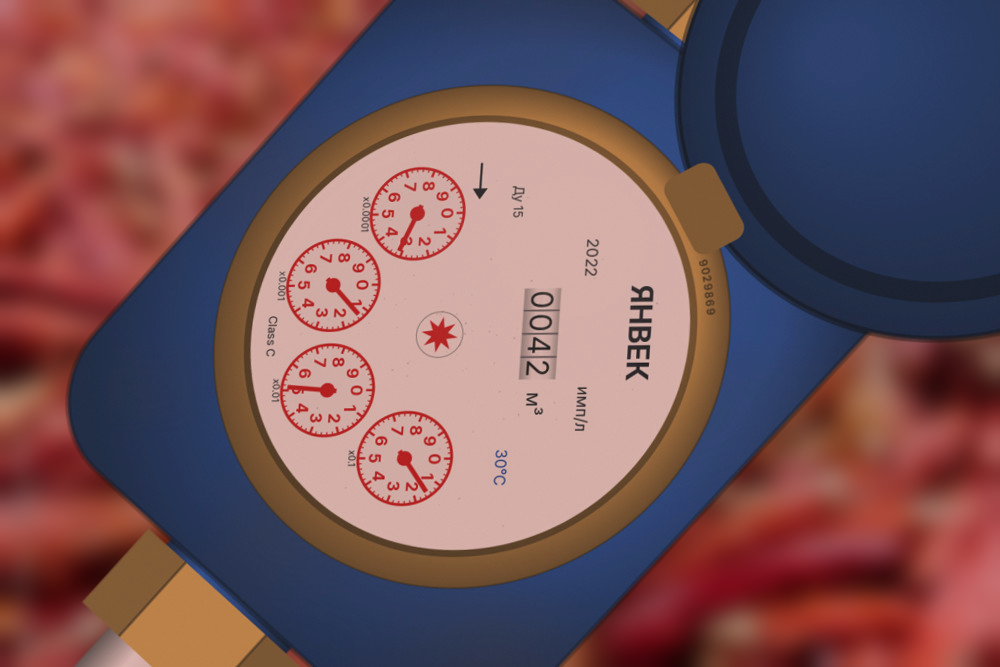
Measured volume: 42.1513m³
